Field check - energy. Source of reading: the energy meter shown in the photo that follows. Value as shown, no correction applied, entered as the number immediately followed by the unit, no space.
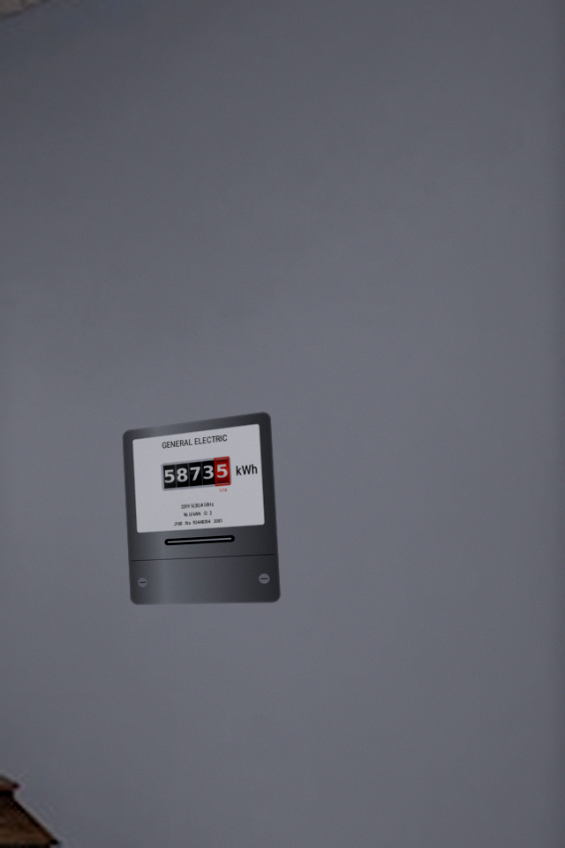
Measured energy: 5873.5kWh
